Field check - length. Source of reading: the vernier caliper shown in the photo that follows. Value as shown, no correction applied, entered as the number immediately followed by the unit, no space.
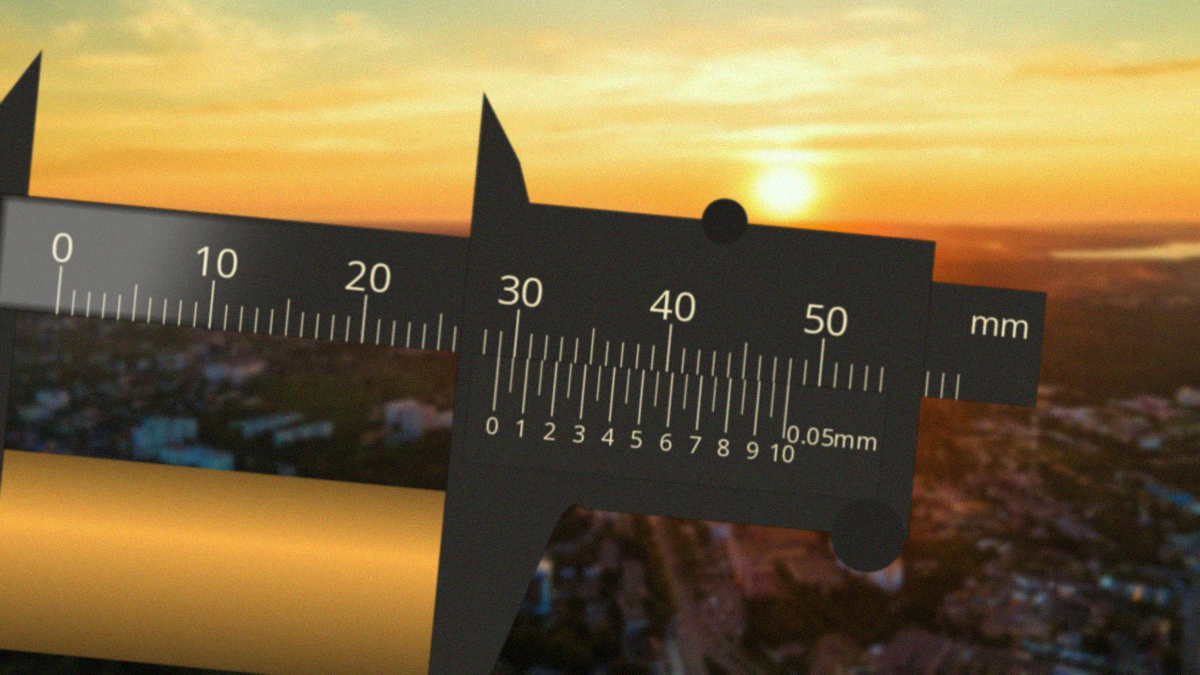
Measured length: 29.0mm
